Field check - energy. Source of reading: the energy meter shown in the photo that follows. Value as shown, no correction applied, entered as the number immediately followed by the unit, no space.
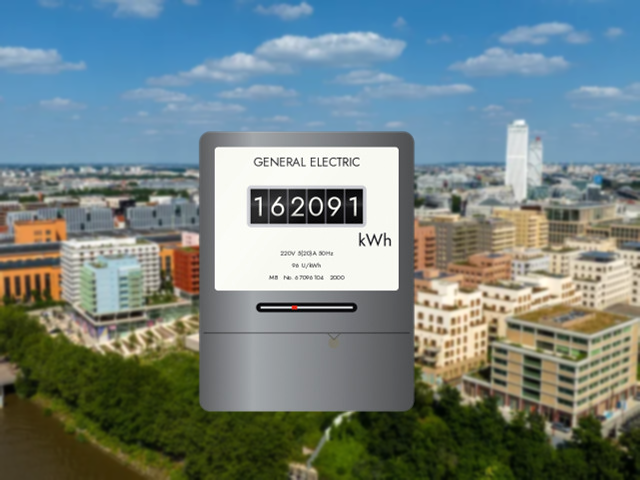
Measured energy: 162091kWh
